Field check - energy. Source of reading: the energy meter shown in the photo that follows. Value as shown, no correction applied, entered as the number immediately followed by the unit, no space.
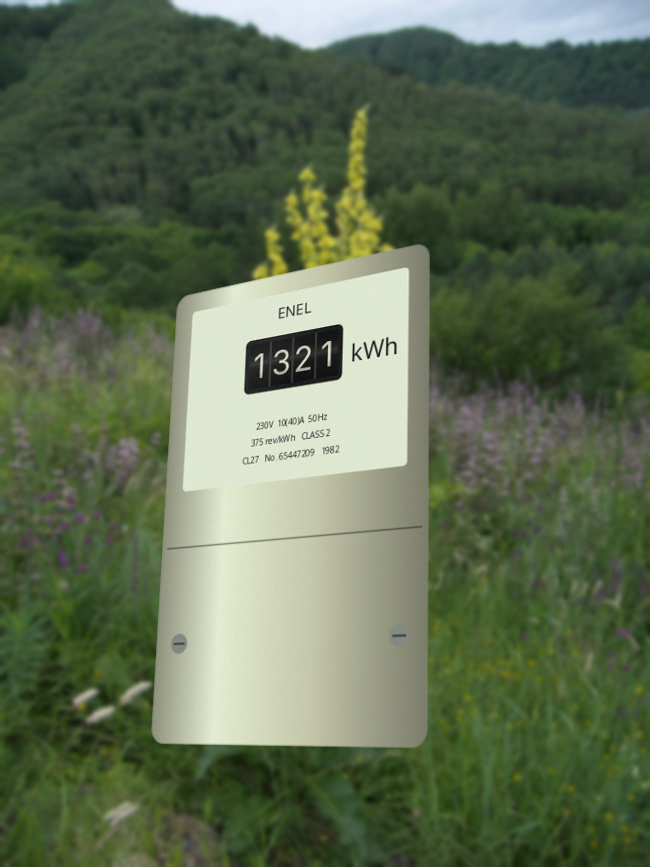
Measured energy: 1321kWh
